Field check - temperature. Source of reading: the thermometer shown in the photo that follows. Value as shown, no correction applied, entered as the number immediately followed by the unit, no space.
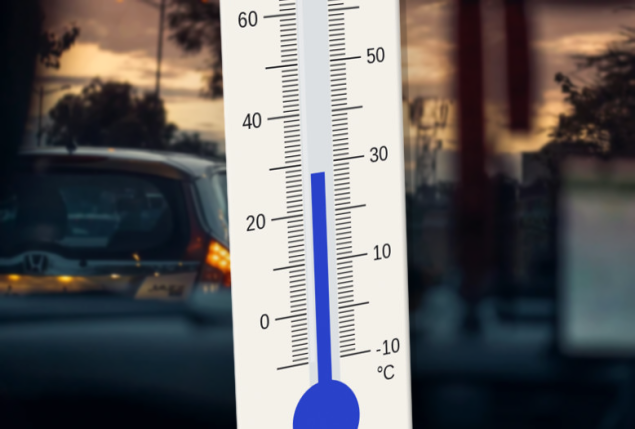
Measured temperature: 28°C
